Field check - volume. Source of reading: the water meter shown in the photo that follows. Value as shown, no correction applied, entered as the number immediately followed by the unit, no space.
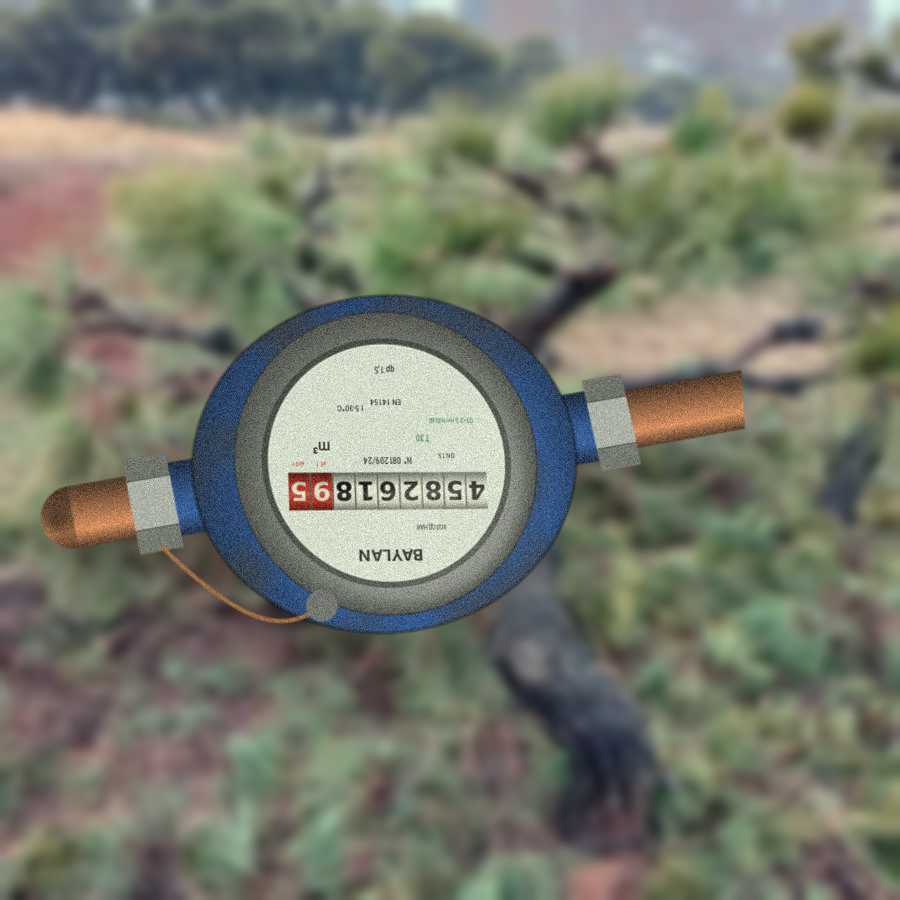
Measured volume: 4582618.95m³
